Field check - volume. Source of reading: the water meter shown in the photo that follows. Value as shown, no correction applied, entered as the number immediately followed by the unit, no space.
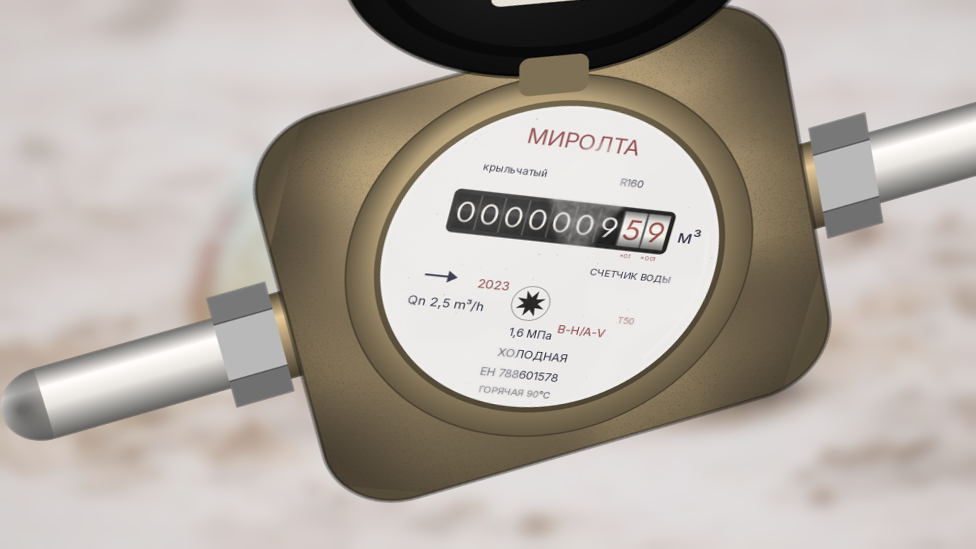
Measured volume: 9.59m³
